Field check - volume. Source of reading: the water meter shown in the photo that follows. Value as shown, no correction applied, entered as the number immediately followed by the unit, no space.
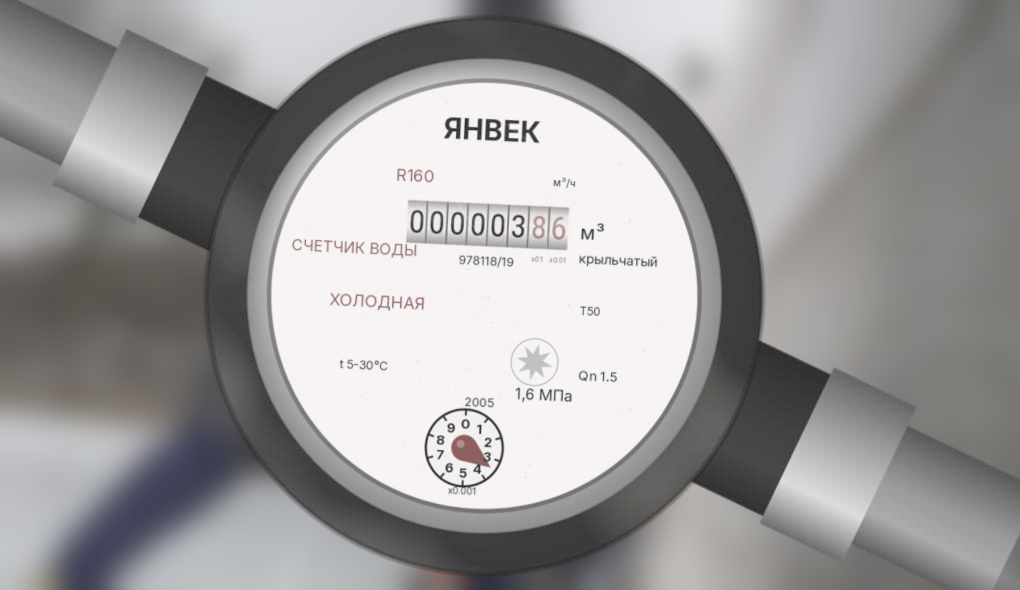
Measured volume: 3.863m³
